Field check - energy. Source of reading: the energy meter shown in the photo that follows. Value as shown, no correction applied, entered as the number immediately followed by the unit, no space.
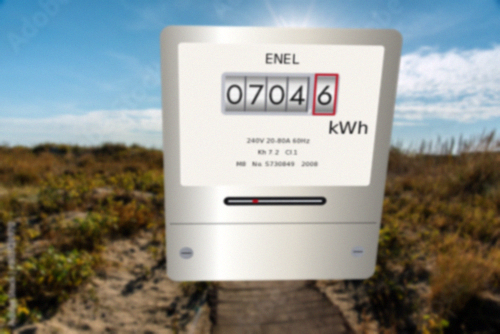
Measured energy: 704.6kWh
